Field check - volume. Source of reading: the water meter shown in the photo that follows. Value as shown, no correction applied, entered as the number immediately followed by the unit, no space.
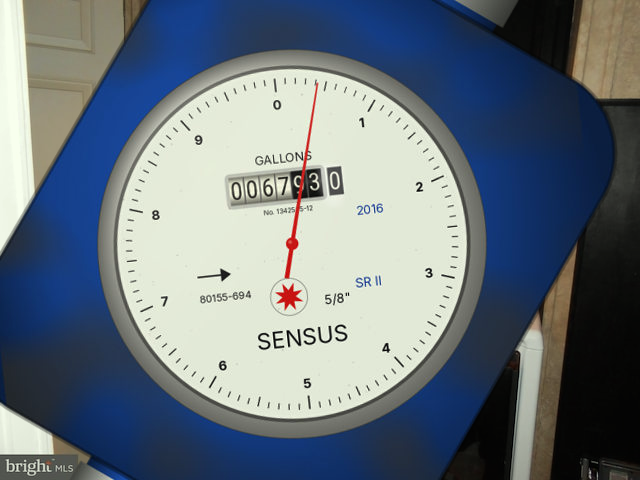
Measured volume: 67930.4gal
